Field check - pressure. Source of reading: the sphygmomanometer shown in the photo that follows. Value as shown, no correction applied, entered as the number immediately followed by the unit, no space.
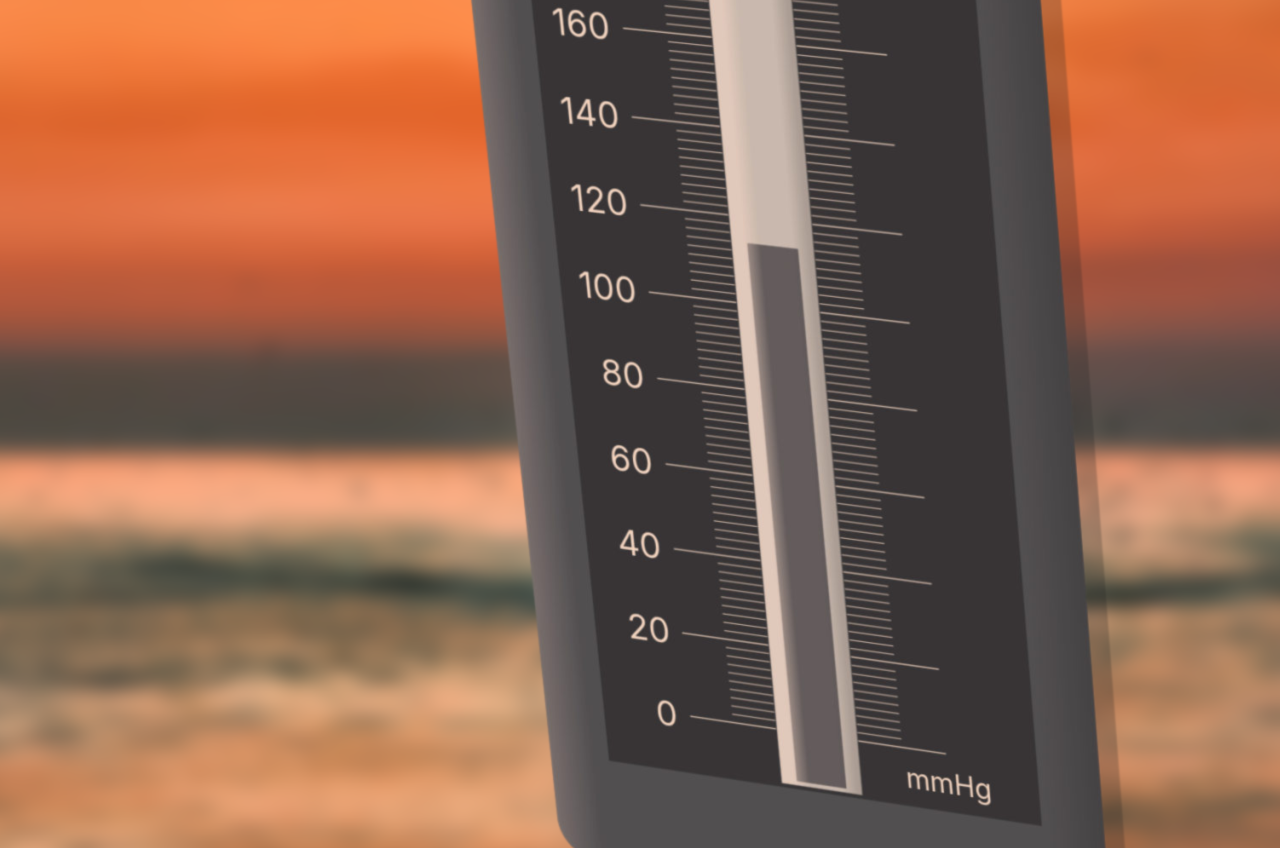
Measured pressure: 114mmHg
